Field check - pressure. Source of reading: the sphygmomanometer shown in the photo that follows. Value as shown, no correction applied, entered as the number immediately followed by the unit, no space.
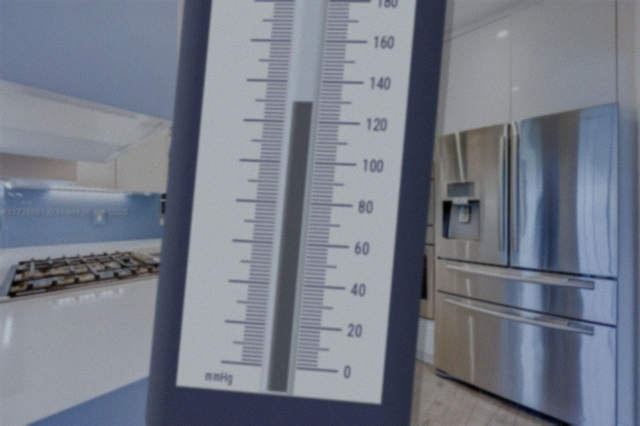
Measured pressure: 130mmHg
